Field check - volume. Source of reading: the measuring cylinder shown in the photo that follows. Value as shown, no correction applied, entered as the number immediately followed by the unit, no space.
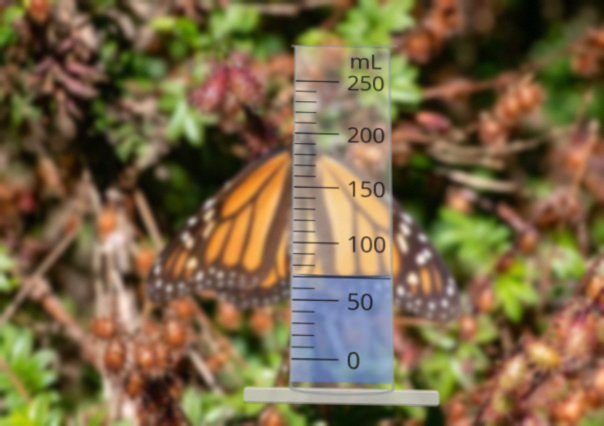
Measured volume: 70mL
